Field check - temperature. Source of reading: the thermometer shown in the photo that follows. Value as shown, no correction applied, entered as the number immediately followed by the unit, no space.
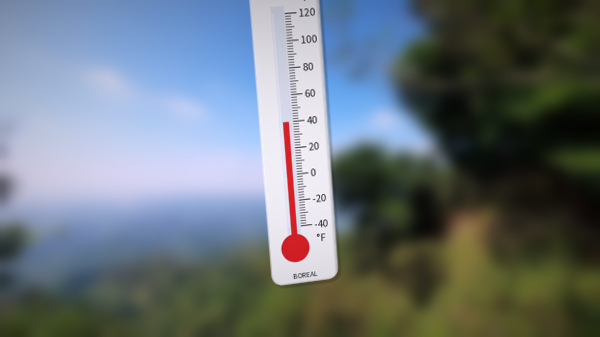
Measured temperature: 40°F
